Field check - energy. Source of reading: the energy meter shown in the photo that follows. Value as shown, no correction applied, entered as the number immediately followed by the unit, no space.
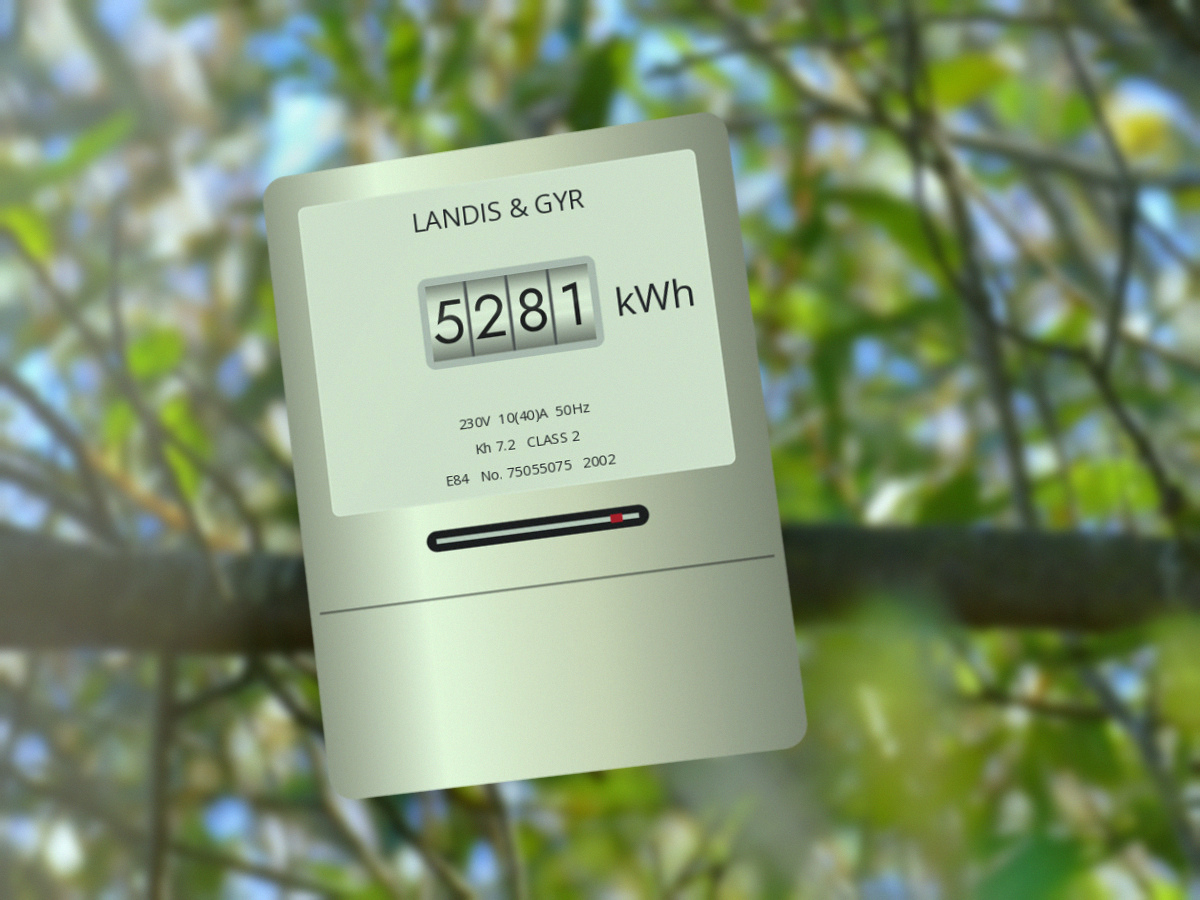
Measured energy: 5281kWh
